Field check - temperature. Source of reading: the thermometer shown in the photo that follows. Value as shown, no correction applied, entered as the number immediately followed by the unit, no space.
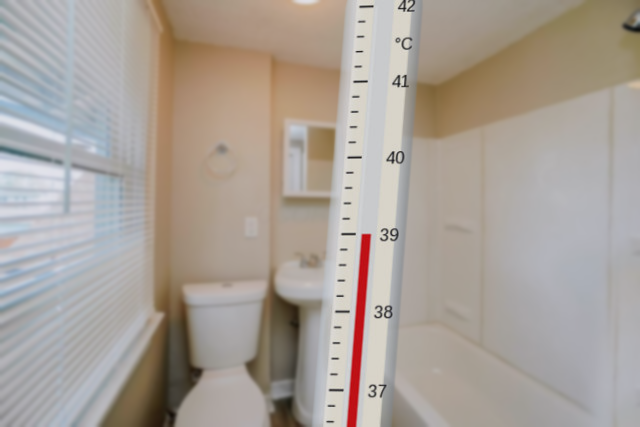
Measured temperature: 39°C
